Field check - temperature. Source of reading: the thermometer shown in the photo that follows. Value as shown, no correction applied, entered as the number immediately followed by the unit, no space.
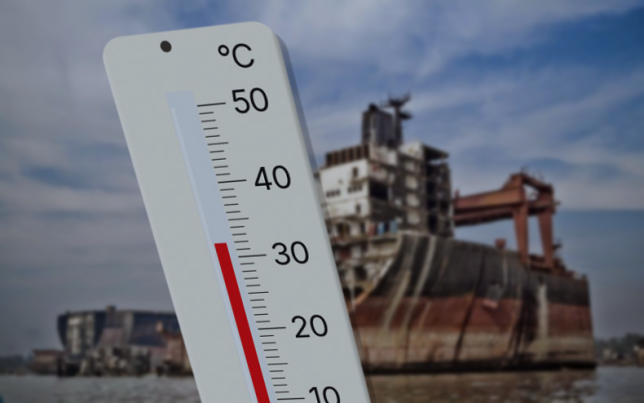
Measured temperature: 32°C
